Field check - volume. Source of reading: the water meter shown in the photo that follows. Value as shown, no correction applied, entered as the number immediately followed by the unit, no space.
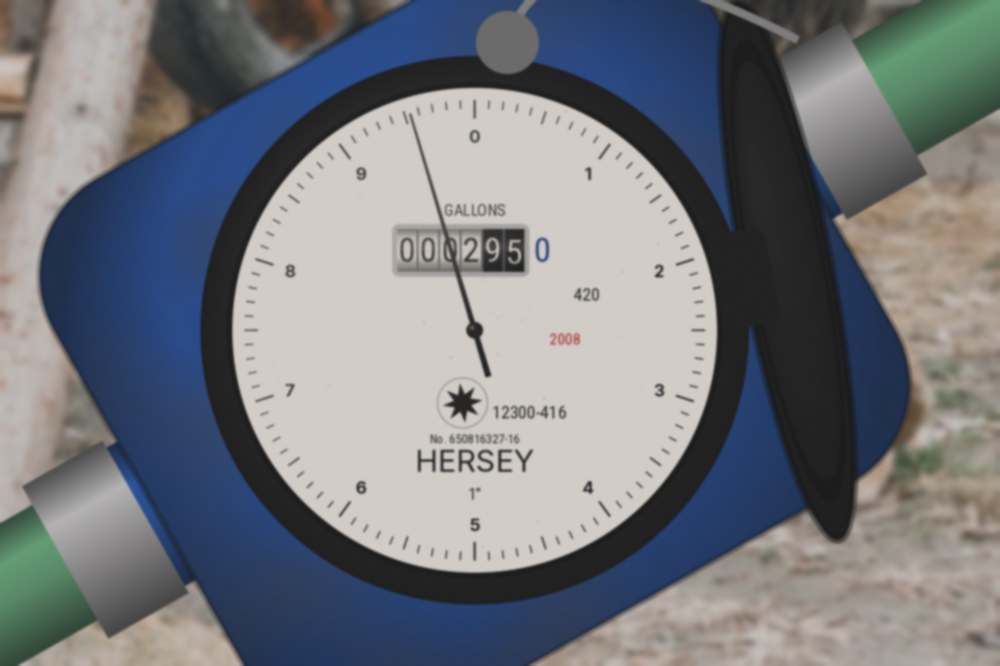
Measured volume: 2949.5gal
